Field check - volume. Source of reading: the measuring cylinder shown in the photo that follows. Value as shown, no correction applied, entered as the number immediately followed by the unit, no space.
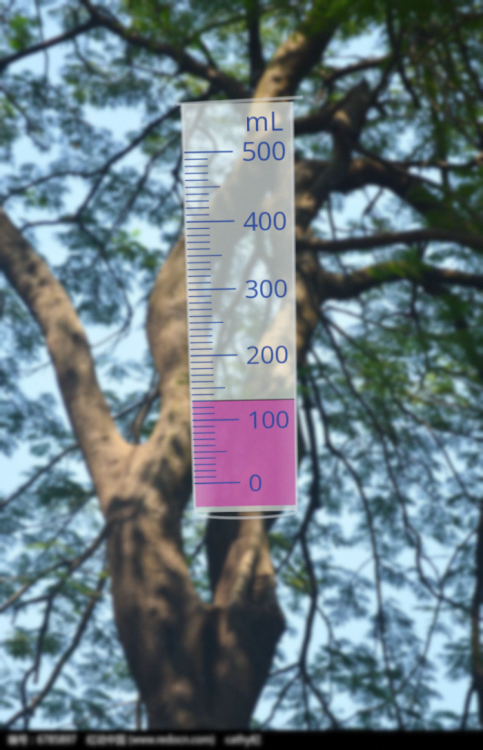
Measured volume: 130mL
